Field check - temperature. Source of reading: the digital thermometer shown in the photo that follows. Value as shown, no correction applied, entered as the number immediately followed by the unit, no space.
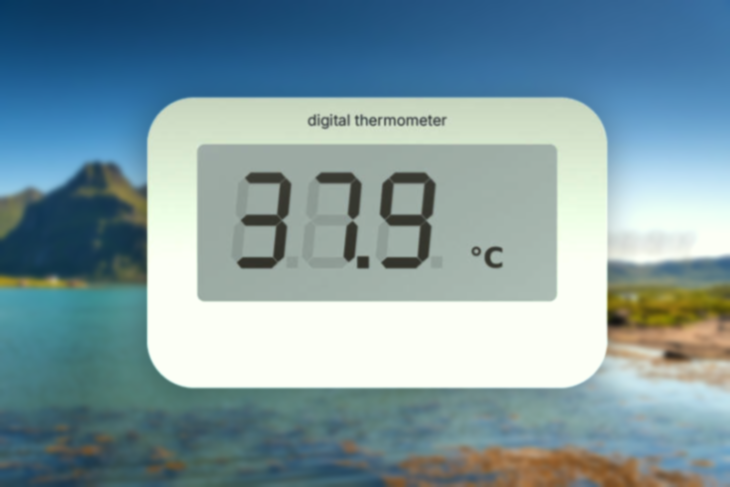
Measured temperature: 37.9°C
